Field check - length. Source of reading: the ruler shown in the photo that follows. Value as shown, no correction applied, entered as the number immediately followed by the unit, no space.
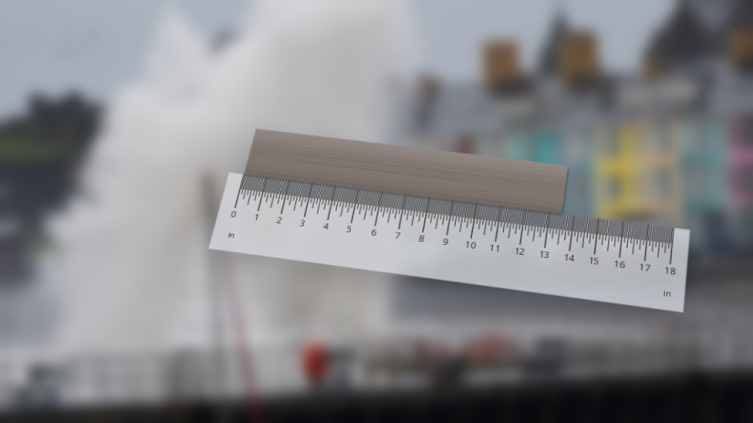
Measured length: 13.5in
